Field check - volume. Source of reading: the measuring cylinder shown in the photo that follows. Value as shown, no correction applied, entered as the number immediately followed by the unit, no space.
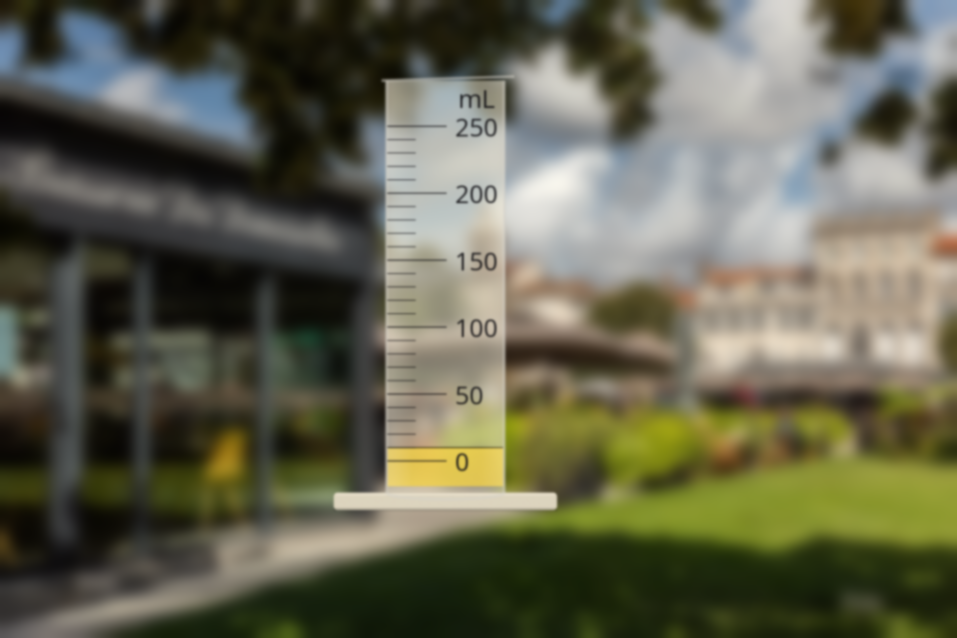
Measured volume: 10mL
